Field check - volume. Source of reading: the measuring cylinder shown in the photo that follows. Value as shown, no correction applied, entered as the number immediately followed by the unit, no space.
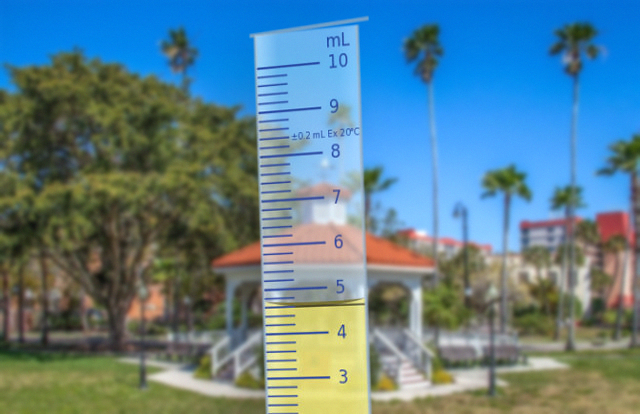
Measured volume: 4.6mL
